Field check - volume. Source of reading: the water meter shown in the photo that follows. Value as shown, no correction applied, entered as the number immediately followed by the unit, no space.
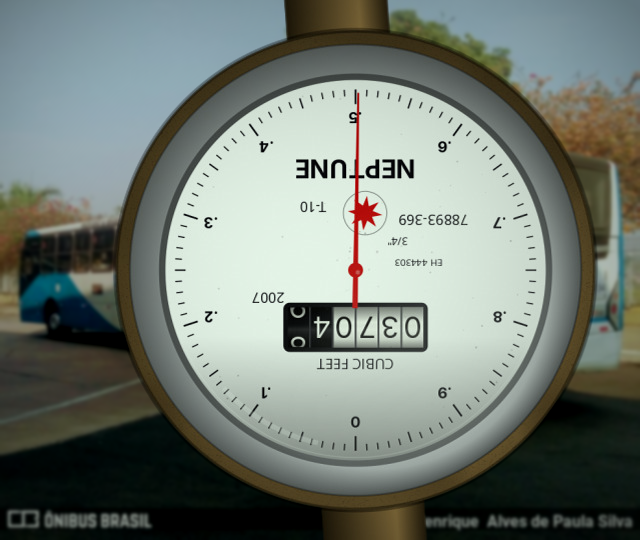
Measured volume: 37048.50ft³
